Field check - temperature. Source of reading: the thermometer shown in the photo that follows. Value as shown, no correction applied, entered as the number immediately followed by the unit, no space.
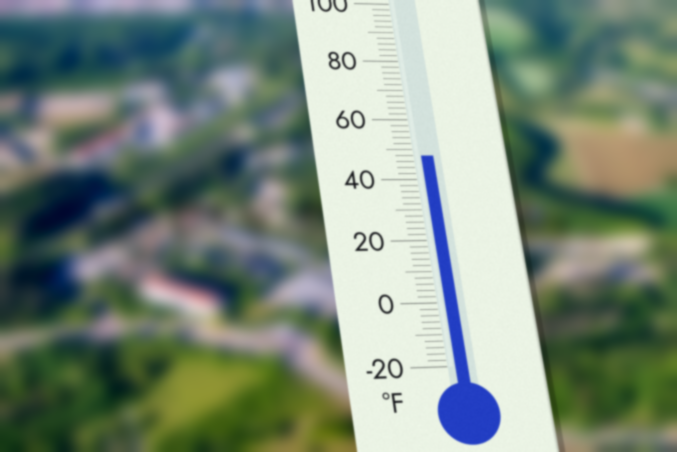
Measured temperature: 48°F
